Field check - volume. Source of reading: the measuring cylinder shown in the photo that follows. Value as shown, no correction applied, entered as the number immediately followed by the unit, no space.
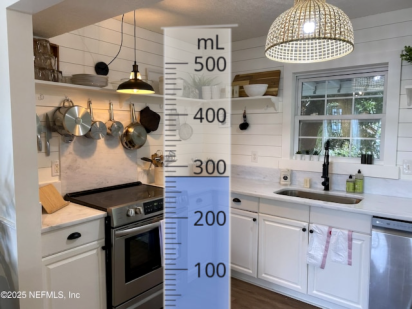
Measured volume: 280mL
